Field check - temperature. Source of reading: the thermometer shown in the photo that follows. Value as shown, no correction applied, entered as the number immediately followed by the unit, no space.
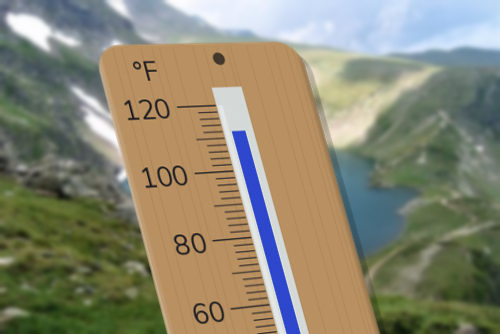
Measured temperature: 112°F
